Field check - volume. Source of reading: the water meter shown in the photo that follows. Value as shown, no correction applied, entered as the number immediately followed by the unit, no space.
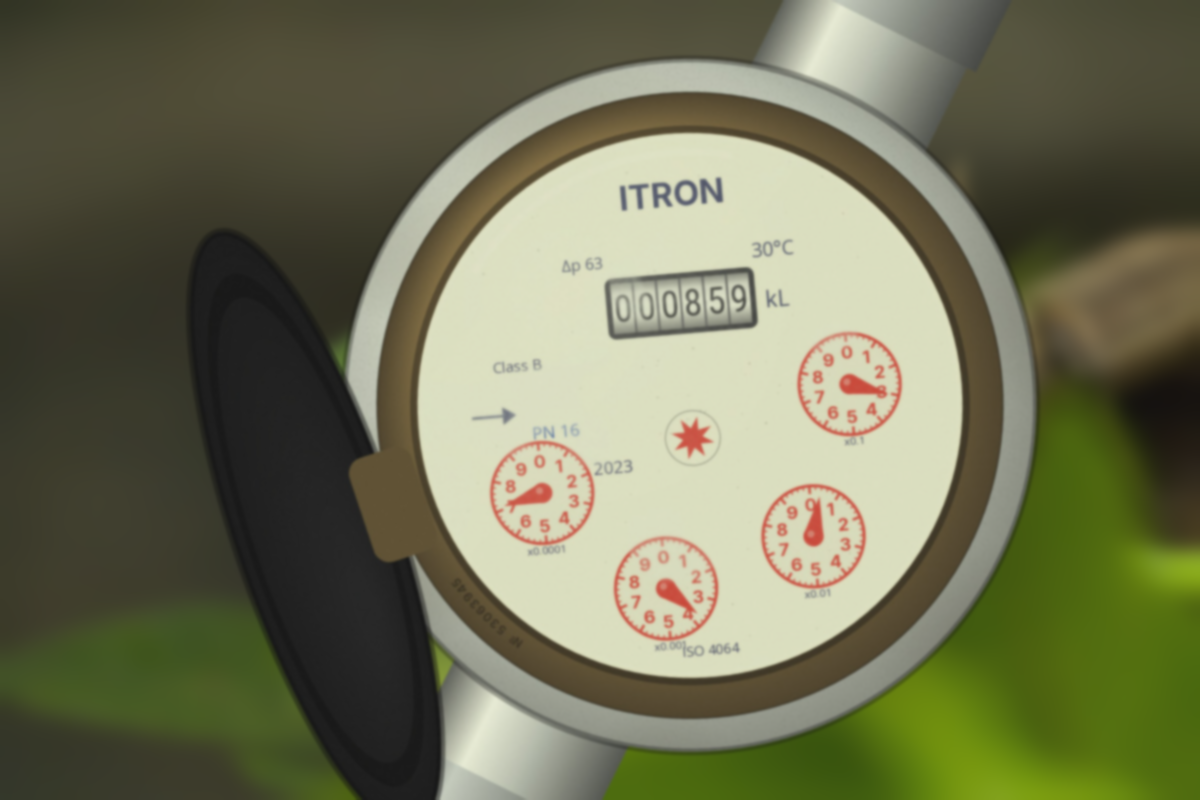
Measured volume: 859.3037kL
